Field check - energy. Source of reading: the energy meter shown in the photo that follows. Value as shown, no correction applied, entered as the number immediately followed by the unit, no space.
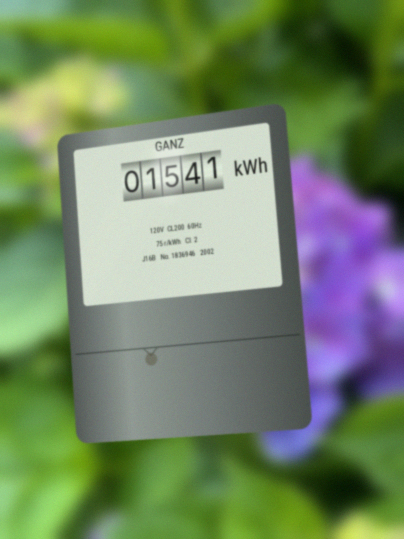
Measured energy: 1541kWh
